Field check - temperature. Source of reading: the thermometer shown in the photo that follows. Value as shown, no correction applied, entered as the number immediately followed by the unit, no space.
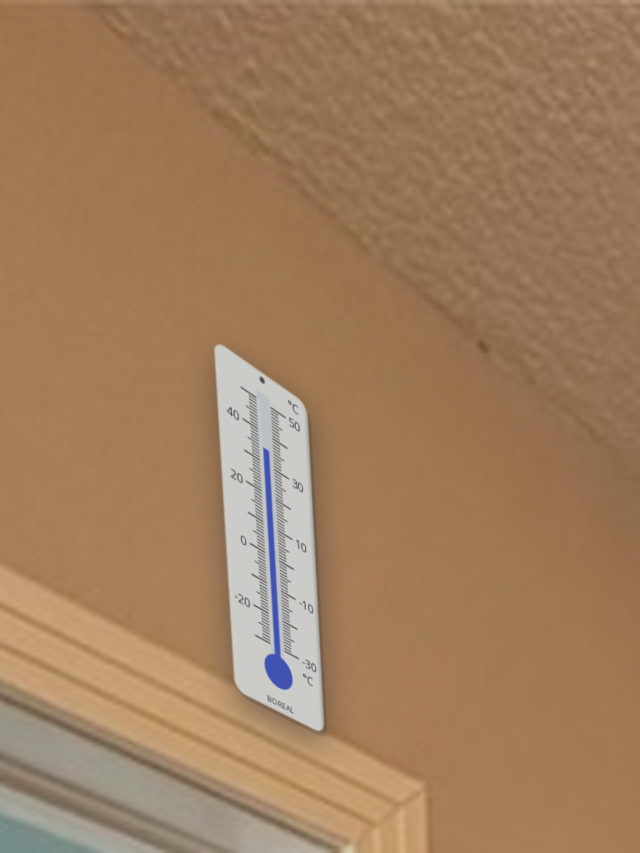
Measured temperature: 35°C
